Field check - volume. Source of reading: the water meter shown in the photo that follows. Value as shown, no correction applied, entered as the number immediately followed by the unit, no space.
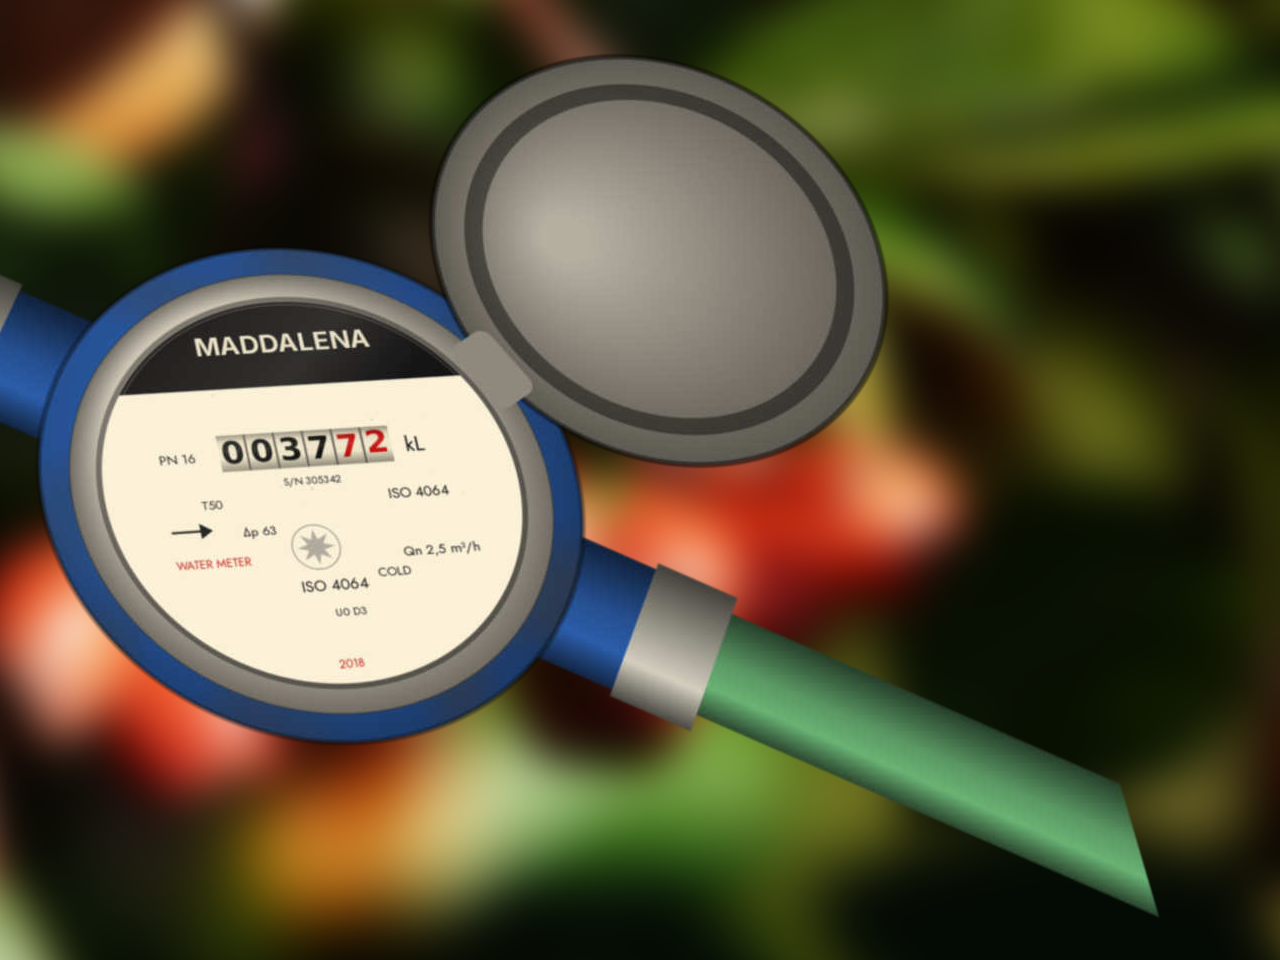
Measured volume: 37.72kL
